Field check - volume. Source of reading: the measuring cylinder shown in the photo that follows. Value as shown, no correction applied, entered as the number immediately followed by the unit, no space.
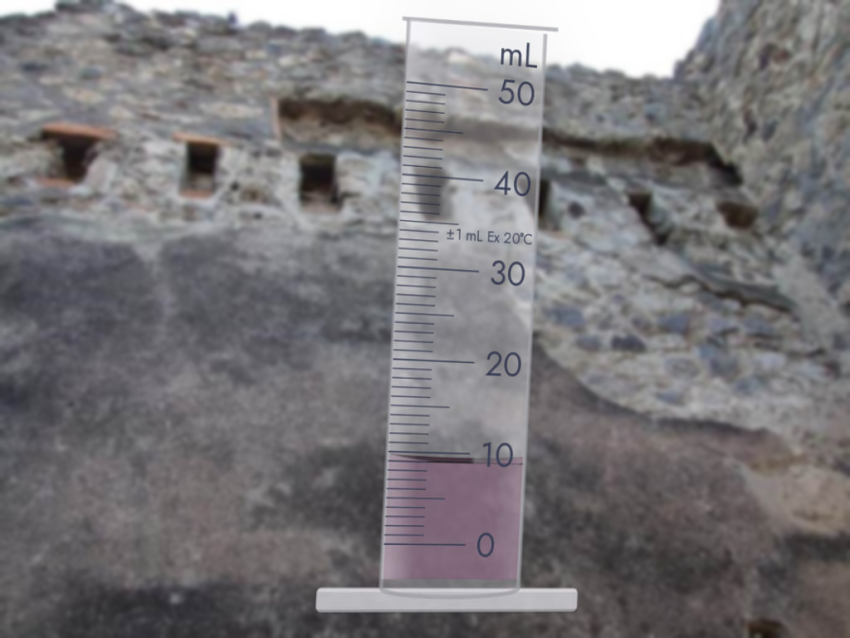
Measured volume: 9mL
